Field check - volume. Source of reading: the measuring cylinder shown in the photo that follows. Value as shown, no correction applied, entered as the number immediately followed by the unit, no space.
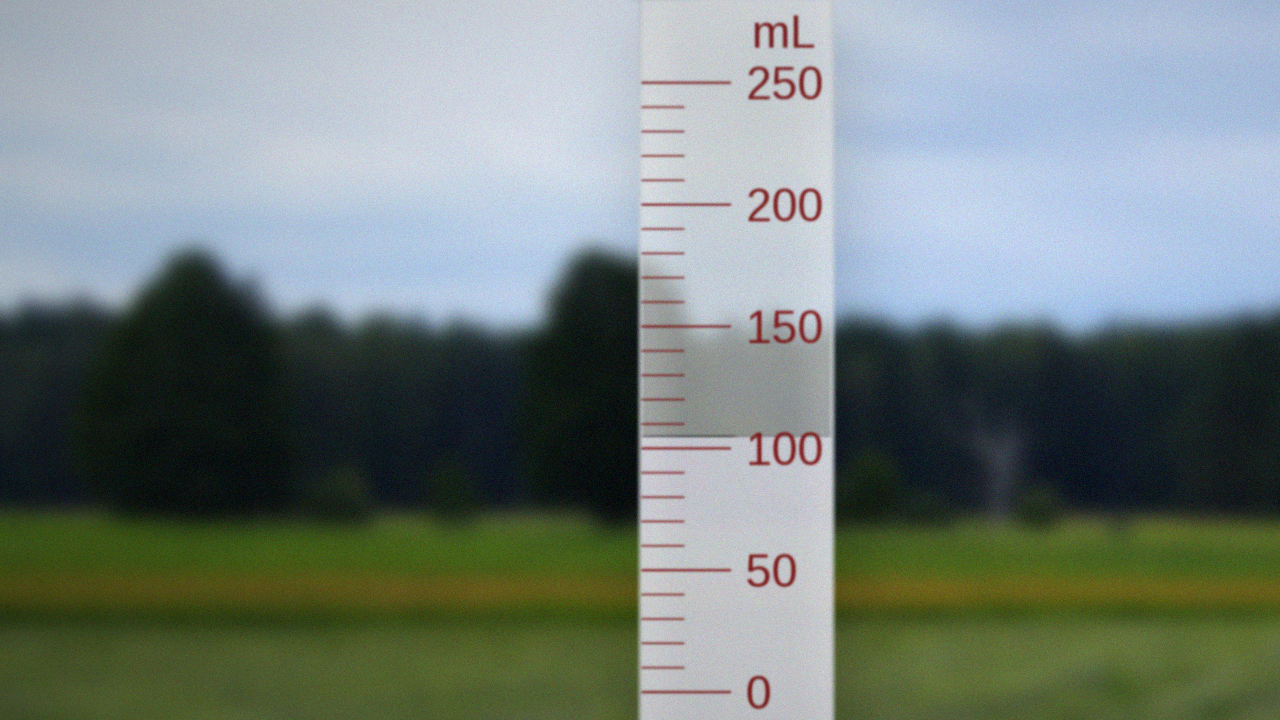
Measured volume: 105mL
